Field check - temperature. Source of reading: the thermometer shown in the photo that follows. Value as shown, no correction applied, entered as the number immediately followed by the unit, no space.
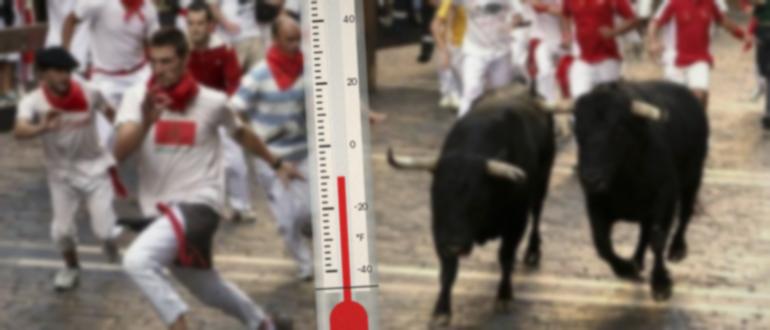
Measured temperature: -10°F
